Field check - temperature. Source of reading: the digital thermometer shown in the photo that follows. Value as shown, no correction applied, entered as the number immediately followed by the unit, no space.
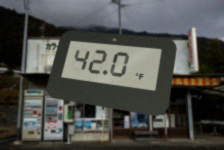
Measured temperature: 42.0°F
